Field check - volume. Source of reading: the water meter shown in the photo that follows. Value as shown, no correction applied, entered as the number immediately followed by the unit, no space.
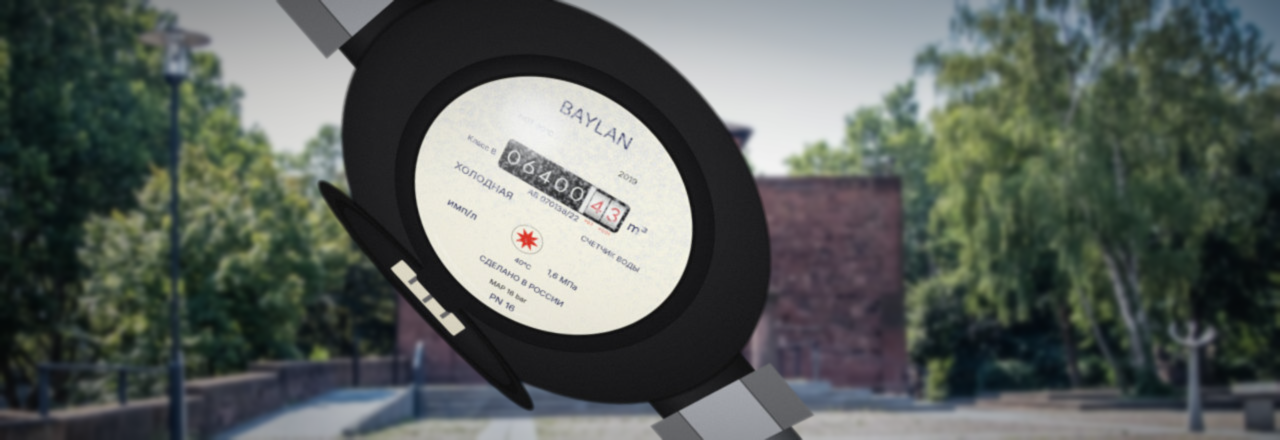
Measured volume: 6400.43m³
